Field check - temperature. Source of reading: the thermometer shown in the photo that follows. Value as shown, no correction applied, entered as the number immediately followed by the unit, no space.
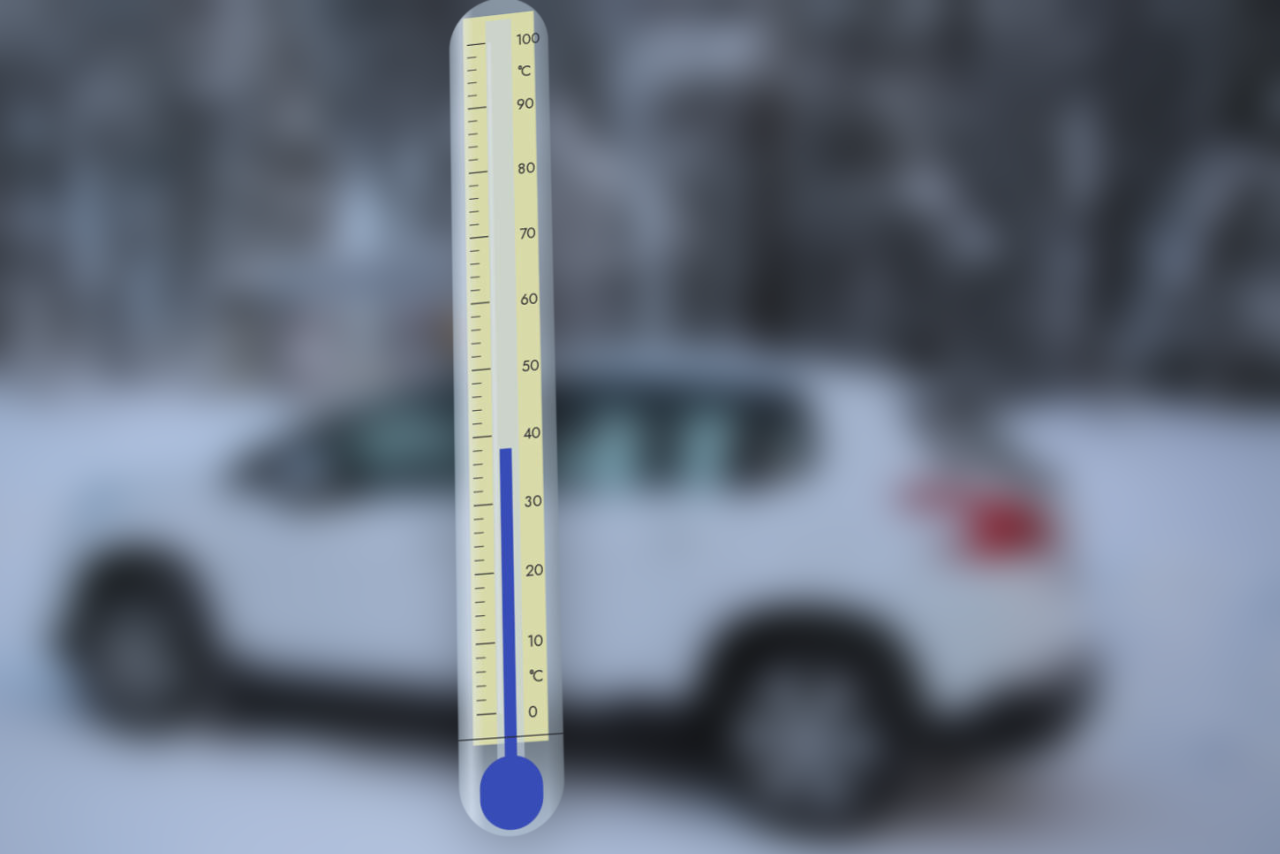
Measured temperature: 38°C
